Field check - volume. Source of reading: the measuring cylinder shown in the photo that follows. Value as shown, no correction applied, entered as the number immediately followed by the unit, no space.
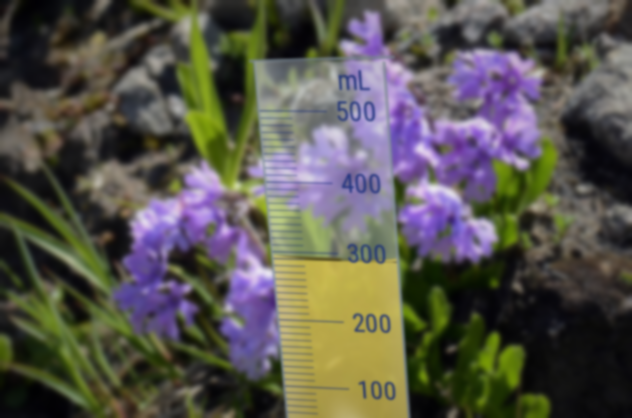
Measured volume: 290mL
